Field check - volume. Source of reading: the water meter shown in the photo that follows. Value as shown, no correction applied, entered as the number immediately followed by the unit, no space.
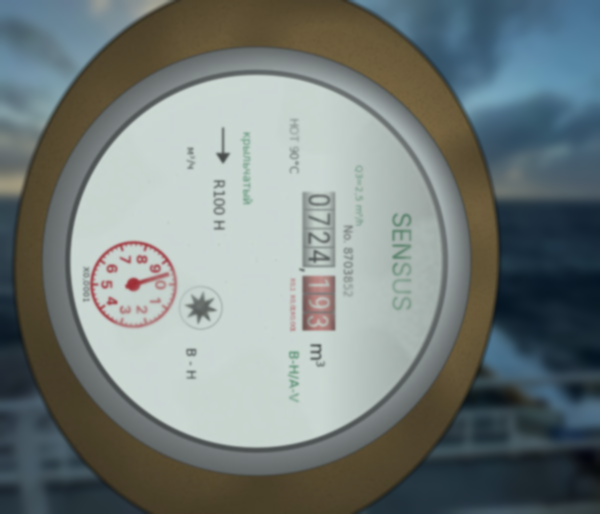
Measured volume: 724.1929m³
